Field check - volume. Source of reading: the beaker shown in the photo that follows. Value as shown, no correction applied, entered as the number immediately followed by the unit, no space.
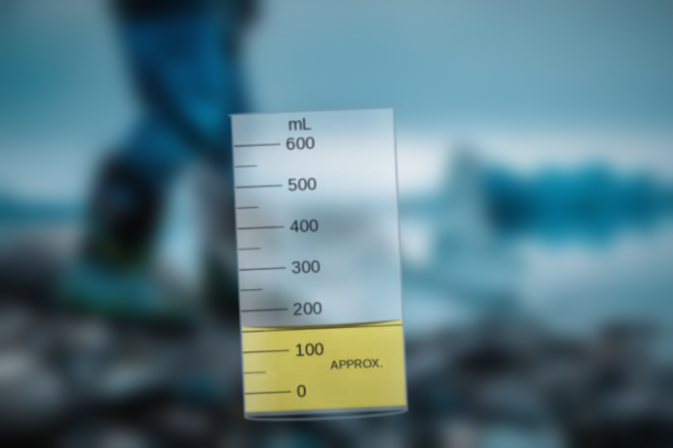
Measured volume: 150mL
